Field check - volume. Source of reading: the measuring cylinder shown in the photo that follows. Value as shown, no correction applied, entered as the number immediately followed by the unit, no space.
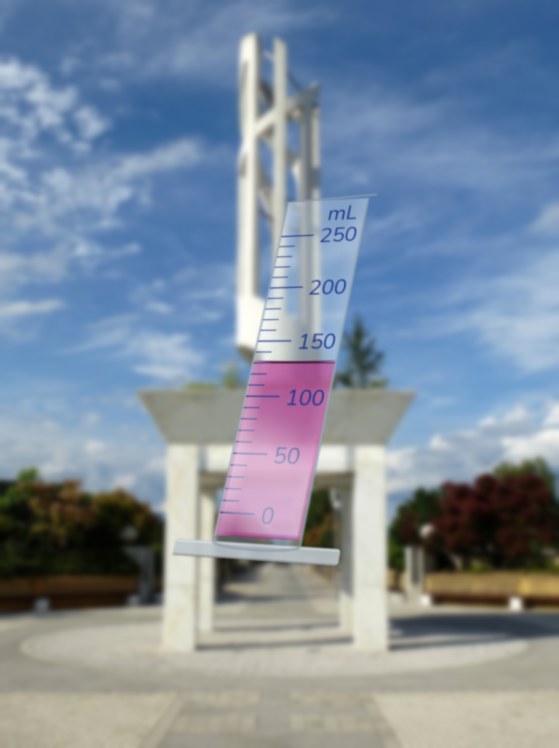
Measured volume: 130mL
